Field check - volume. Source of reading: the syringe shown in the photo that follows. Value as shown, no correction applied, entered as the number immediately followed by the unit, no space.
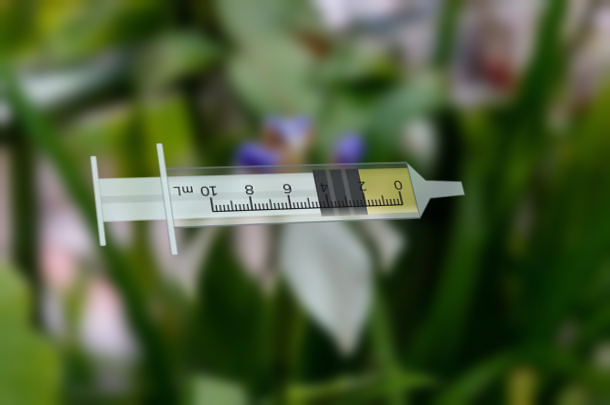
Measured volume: 2mL
